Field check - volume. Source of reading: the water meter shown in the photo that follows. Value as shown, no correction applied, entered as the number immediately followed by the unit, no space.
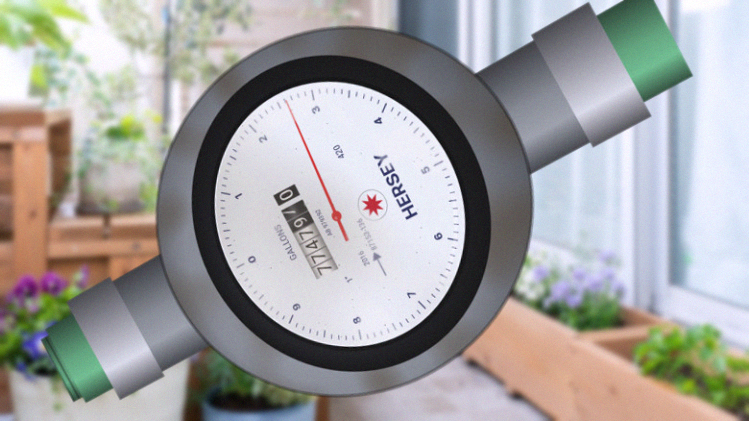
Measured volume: 7747972.6gal
